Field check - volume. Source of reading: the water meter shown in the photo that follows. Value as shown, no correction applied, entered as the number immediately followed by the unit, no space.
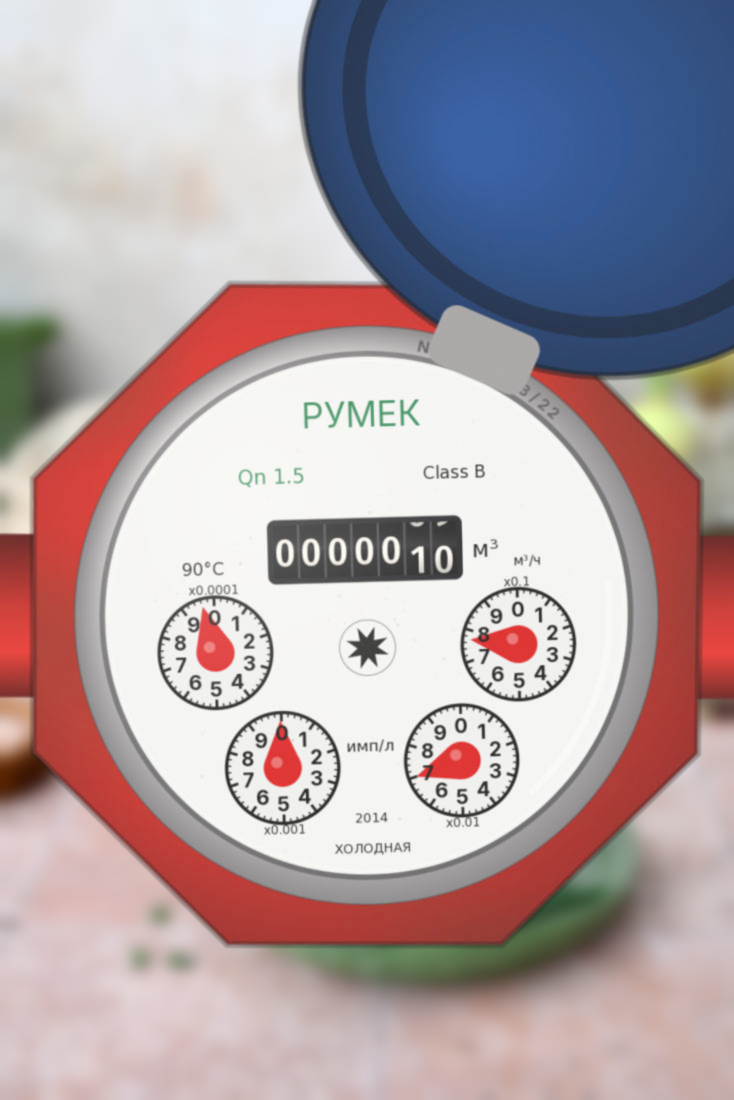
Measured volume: 9.7699m³
